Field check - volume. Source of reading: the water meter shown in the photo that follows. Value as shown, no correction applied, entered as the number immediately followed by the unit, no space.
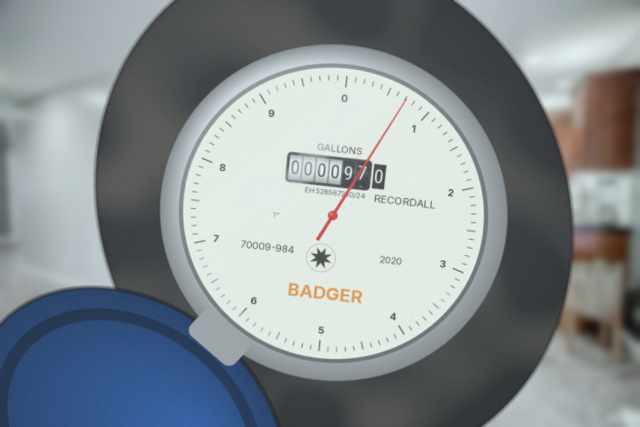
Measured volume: 970.7gal
